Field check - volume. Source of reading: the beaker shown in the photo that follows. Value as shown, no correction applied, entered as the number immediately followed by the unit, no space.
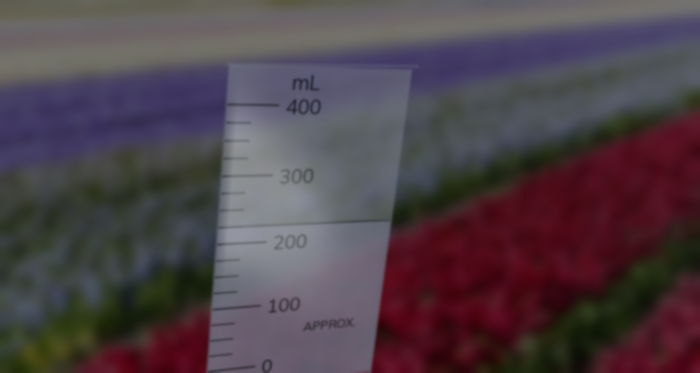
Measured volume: 225mL
